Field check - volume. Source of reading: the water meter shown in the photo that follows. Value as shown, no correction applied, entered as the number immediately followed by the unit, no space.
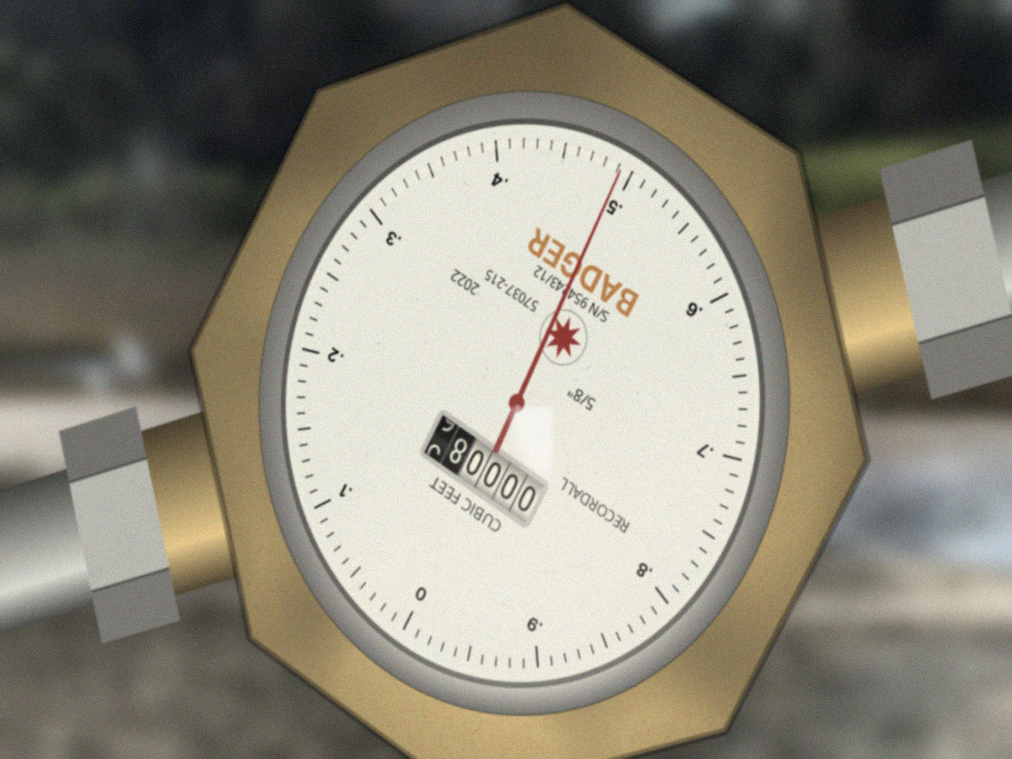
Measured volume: 85.49ft³
